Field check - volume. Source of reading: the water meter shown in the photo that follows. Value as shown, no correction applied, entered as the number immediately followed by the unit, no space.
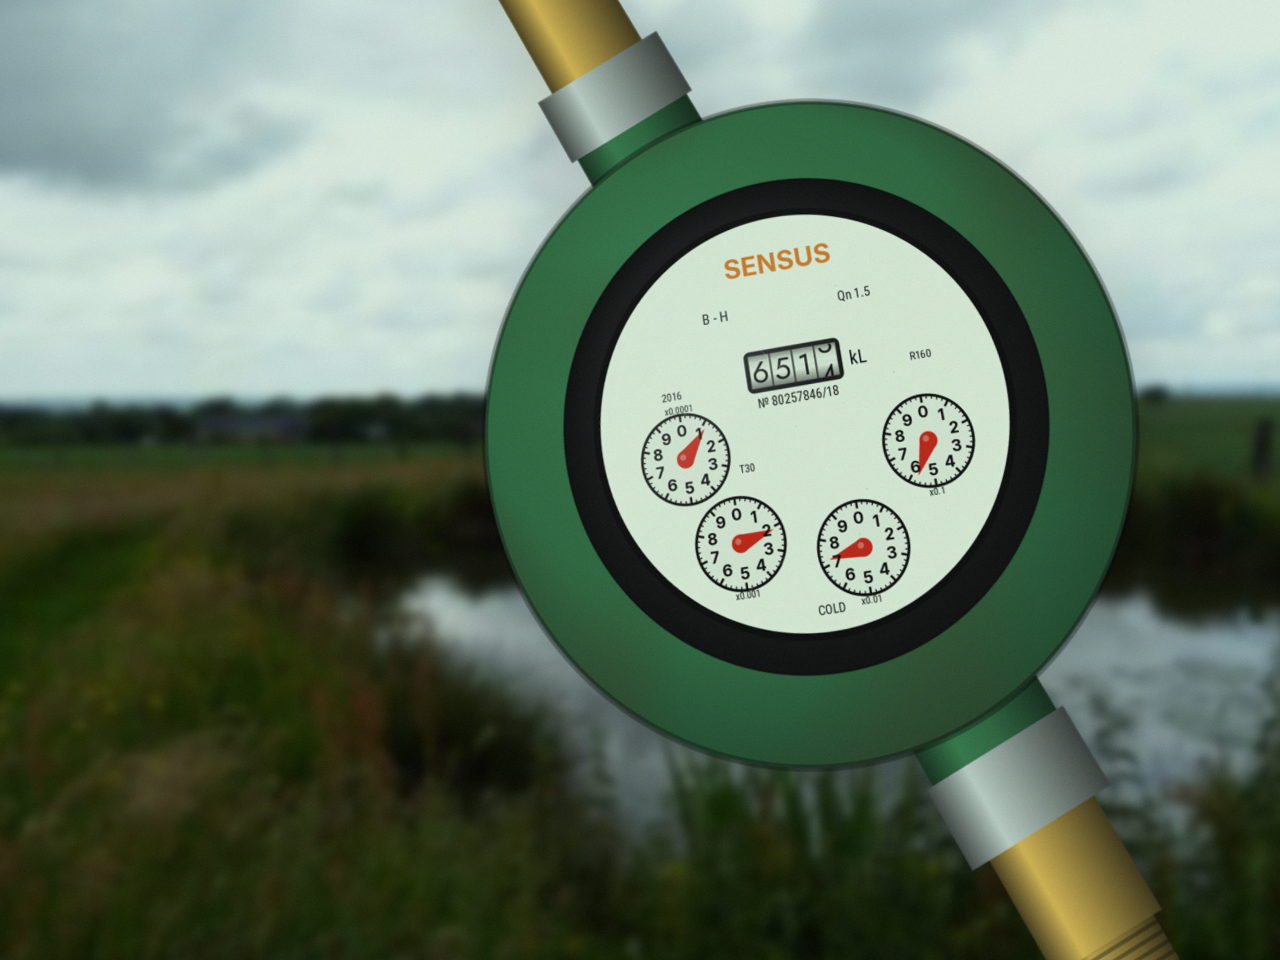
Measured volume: 6513.5721kL
